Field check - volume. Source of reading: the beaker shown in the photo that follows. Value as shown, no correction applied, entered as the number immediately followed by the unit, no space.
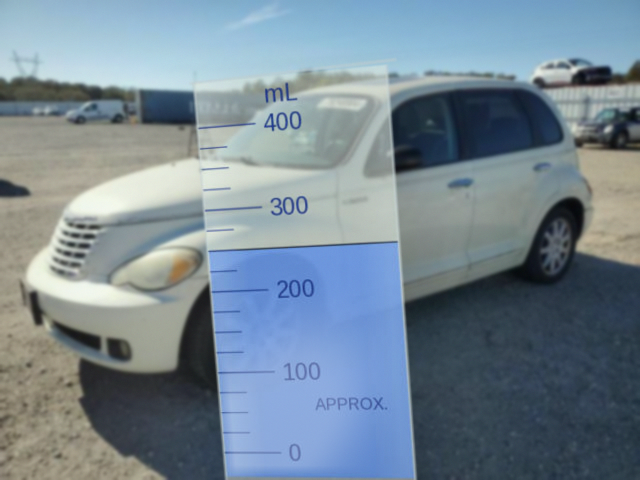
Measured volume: 250mL
